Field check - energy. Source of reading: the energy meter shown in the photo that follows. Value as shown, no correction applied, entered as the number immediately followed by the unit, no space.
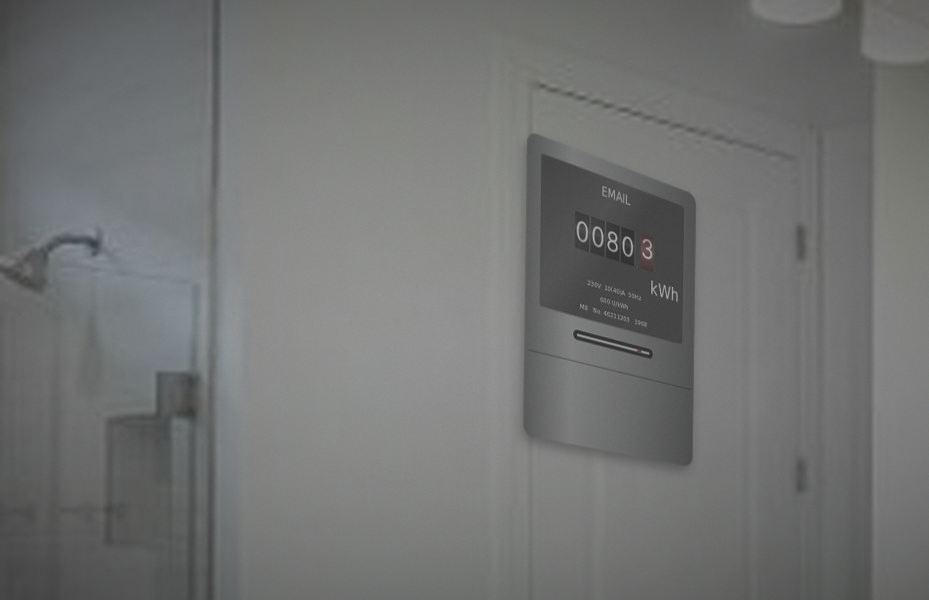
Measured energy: 80.3kWh
